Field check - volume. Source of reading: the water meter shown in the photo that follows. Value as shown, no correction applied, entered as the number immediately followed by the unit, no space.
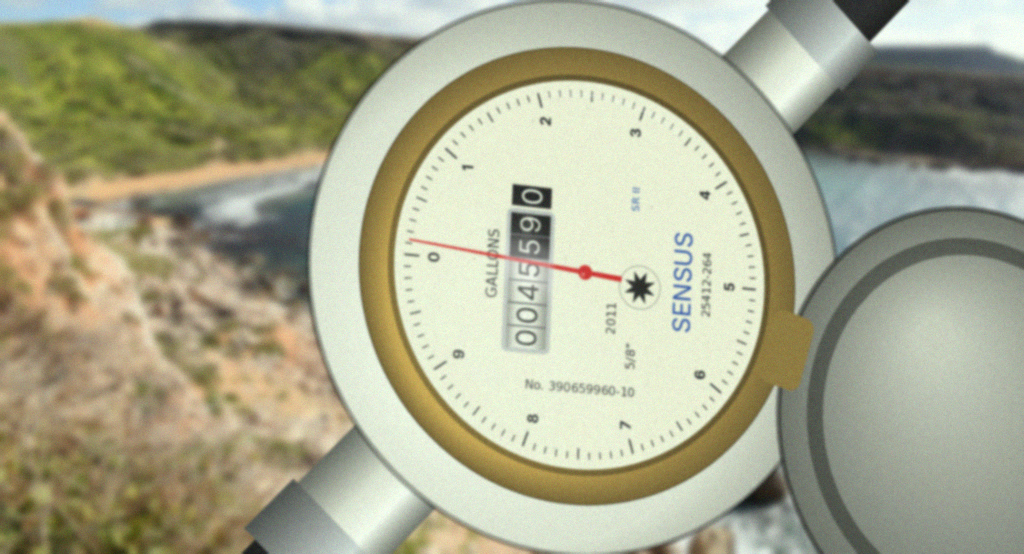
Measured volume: 45590.1gal
